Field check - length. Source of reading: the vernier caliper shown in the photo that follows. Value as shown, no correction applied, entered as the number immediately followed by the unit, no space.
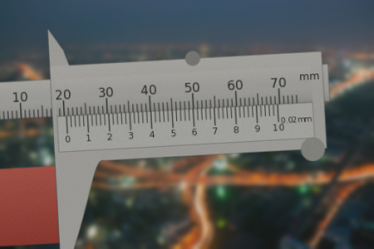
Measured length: 20.5mm
